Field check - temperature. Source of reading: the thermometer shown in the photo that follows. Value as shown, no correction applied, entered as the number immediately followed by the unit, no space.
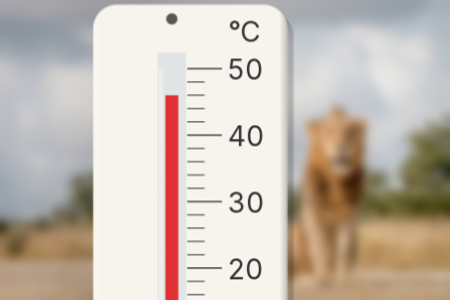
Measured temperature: 46°C
